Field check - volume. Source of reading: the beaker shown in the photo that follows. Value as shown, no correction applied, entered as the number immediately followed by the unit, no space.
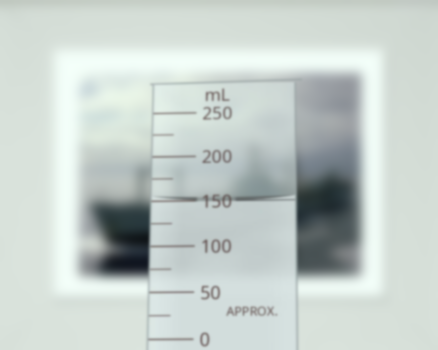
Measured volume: 150mL
